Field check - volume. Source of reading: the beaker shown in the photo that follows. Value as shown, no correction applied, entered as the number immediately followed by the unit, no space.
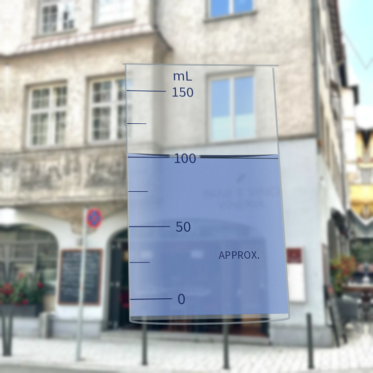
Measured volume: 100mL
